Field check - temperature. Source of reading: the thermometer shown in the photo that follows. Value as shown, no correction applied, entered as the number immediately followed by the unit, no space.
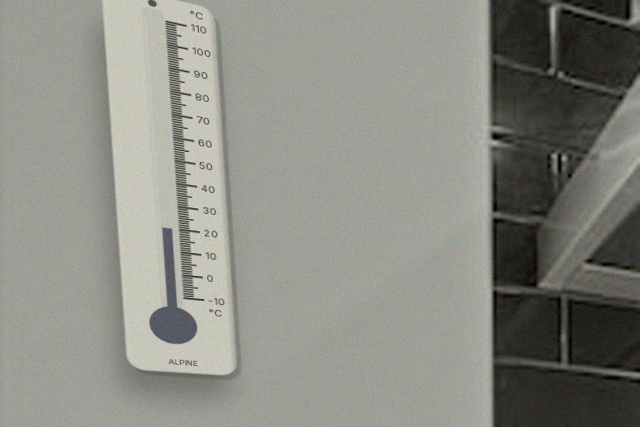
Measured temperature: 20°C
